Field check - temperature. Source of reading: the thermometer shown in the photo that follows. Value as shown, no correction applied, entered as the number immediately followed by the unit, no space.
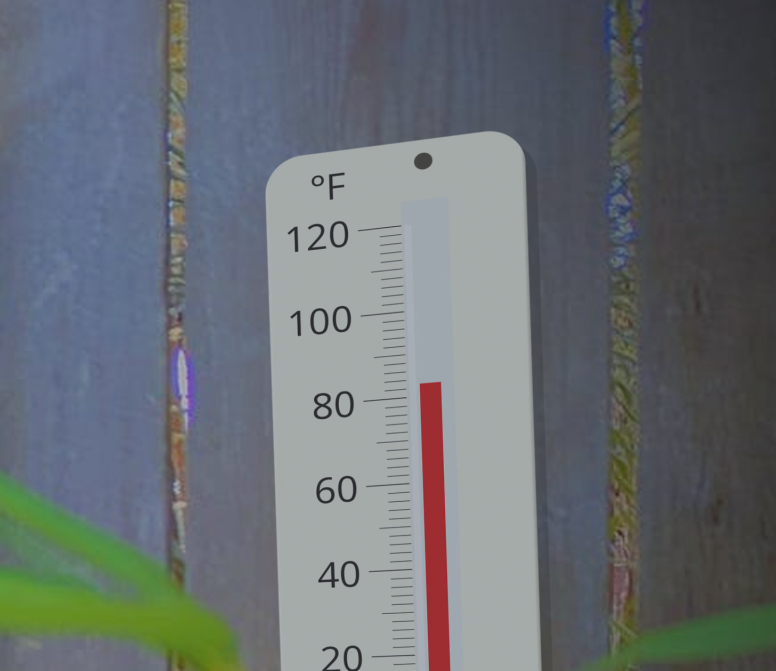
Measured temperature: 83°F
